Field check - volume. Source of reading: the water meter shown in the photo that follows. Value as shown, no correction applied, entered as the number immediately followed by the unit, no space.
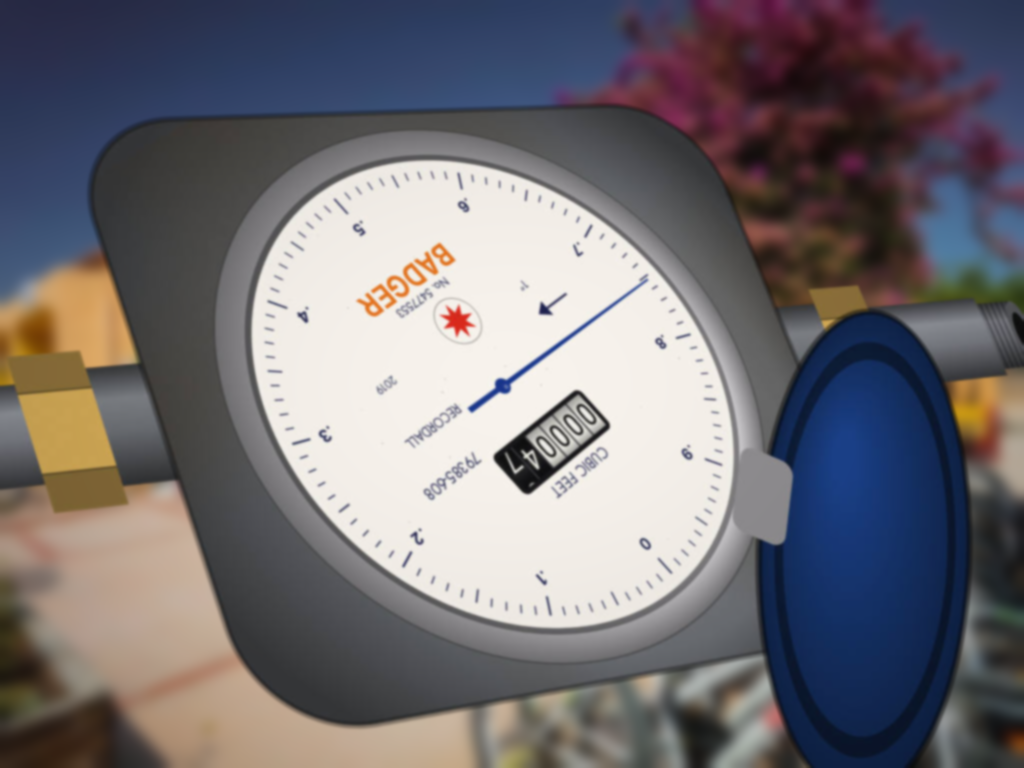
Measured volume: 46.75ft³
